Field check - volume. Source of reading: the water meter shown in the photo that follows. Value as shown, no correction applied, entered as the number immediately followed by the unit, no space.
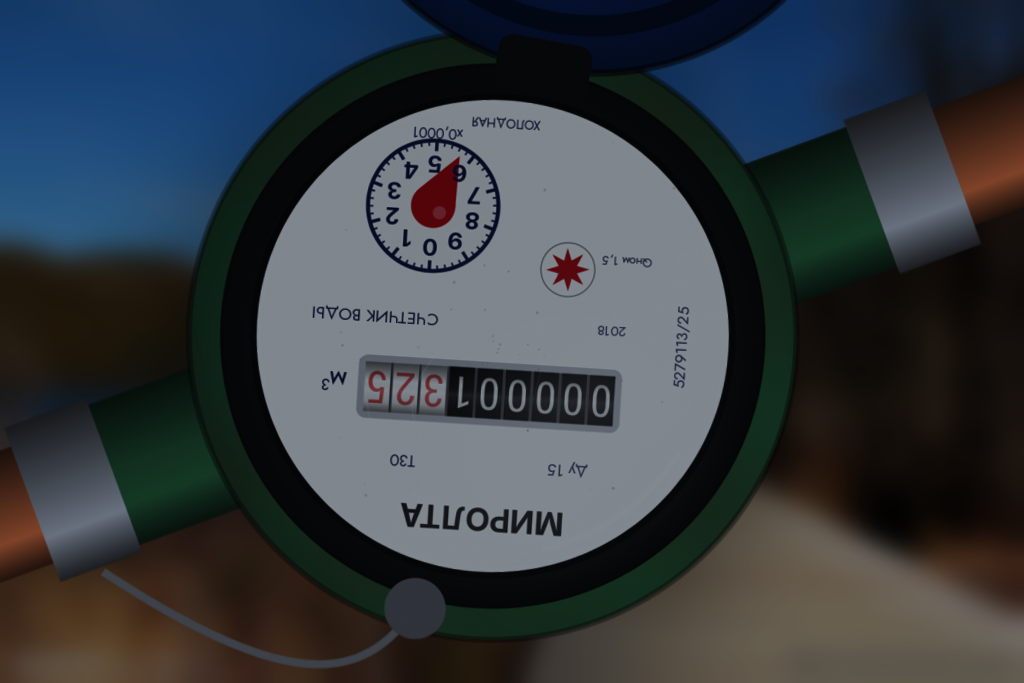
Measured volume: 1.3255m³
